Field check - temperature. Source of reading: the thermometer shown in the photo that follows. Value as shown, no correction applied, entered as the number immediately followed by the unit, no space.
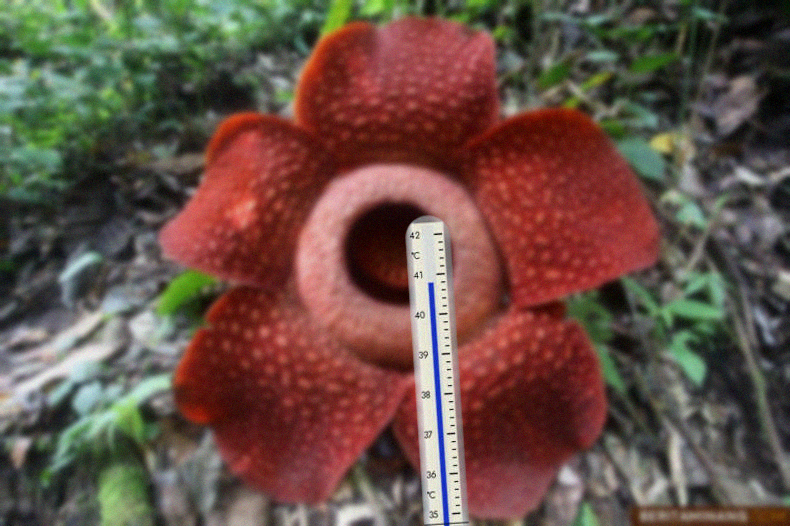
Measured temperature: 40.8°C
